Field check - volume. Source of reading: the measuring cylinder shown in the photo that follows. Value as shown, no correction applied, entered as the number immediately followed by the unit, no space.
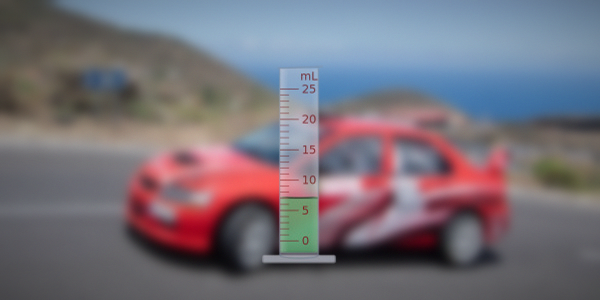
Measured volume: 7mL
